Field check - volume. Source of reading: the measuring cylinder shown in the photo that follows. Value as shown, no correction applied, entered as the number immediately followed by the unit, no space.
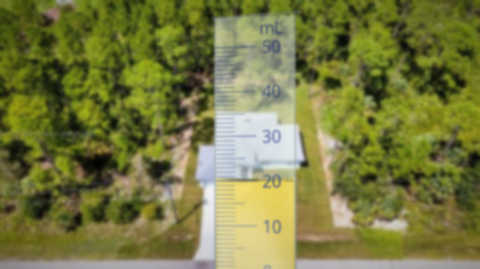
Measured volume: 20mL
